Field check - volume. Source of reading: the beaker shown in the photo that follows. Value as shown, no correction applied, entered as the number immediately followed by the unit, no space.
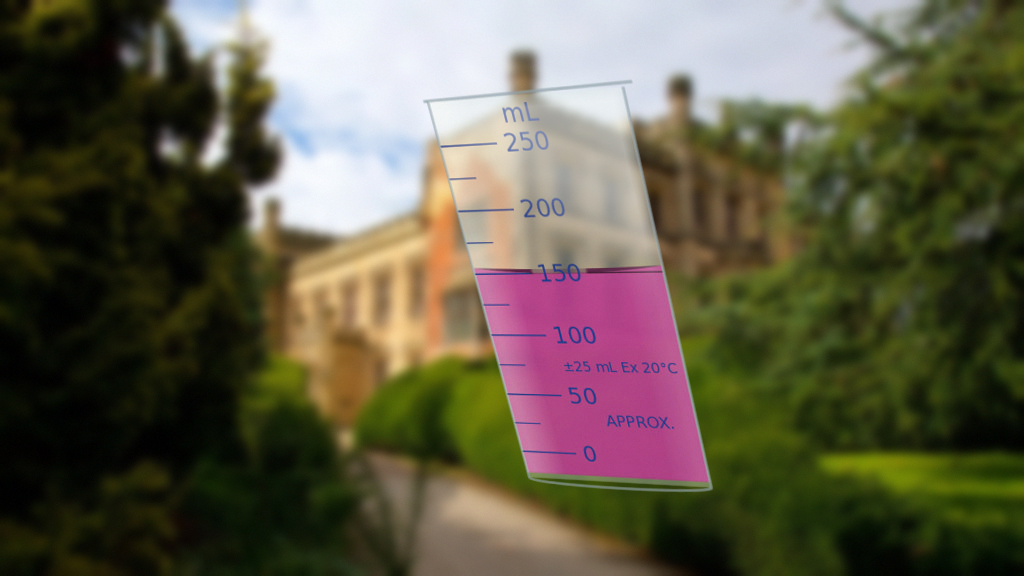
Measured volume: 150mL
